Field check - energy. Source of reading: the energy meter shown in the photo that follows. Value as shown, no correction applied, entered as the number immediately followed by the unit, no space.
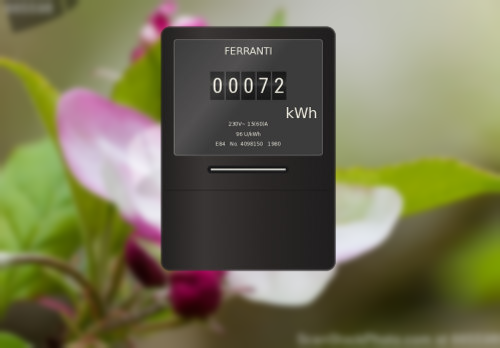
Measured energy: 72kWh
